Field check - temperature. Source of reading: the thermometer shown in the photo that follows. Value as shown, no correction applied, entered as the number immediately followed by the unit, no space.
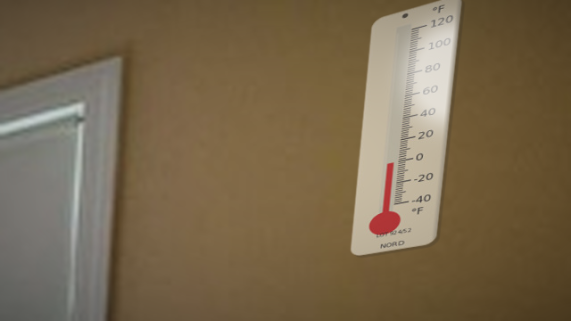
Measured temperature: 0°F
